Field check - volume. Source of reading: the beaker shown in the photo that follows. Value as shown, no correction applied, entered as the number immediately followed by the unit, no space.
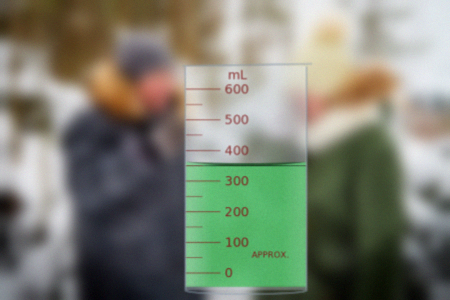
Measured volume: 350mL
